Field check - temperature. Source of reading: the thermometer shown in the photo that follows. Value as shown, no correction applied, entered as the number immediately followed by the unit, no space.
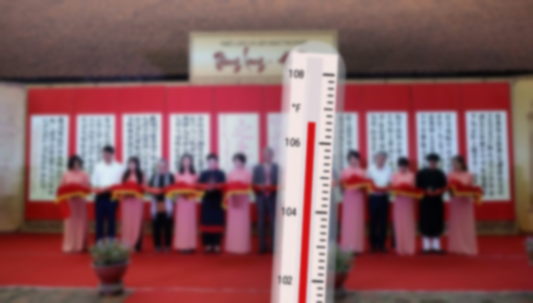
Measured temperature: 106.6°F
